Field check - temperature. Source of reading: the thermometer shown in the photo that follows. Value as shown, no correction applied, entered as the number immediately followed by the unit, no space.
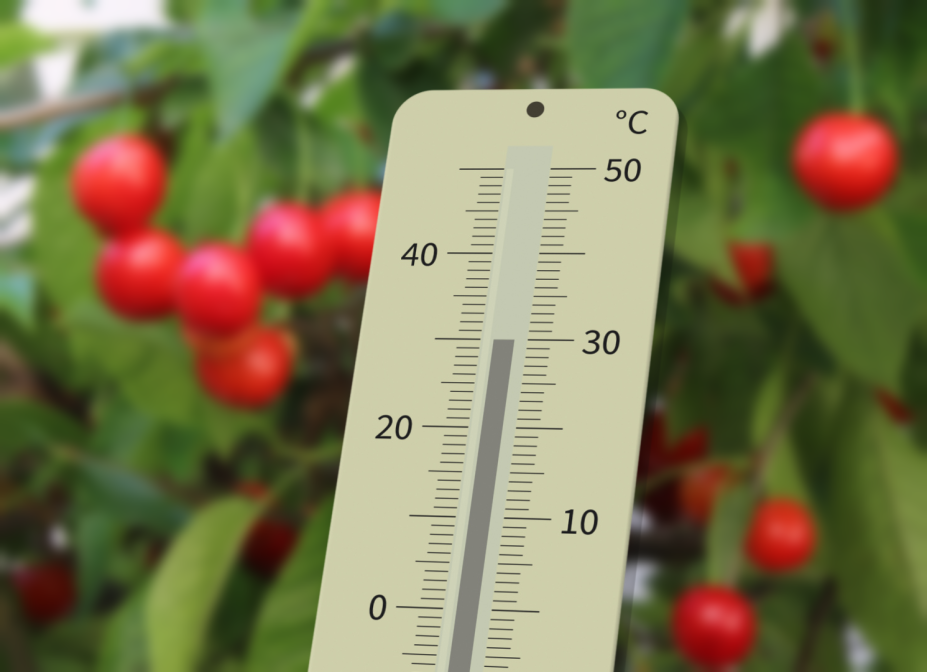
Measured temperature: 30°C
